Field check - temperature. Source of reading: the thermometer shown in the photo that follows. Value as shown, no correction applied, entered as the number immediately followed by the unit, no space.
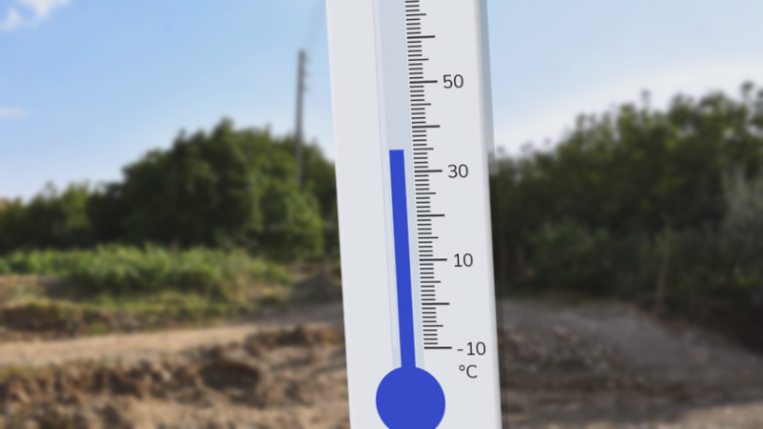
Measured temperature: 35°C
